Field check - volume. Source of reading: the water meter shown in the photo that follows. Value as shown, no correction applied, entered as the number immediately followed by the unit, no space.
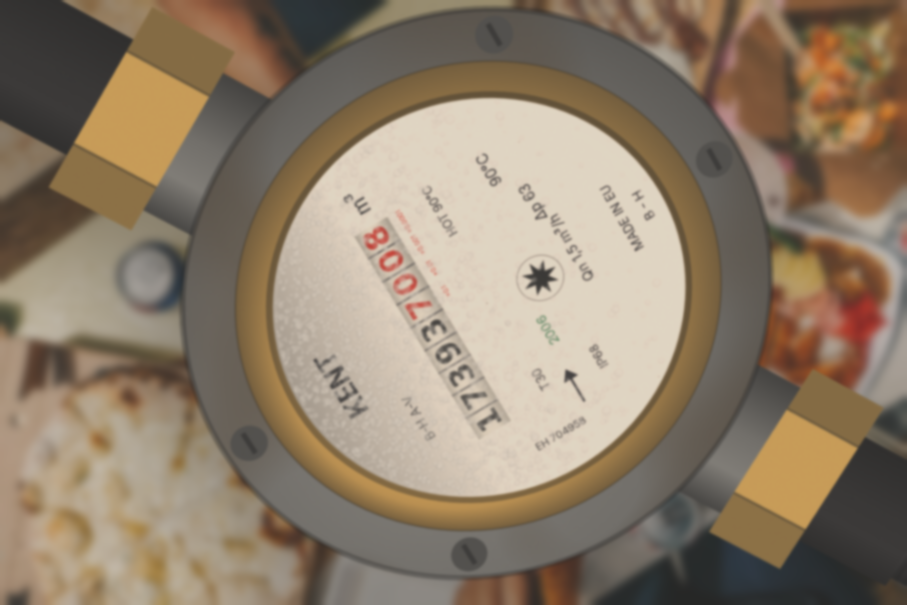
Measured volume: 17393.7008m³
